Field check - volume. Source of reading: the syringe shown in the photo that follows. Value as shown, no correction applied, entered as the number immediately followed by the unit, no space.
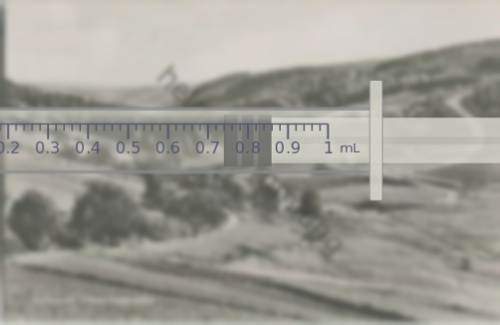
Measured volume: 0.74mL
